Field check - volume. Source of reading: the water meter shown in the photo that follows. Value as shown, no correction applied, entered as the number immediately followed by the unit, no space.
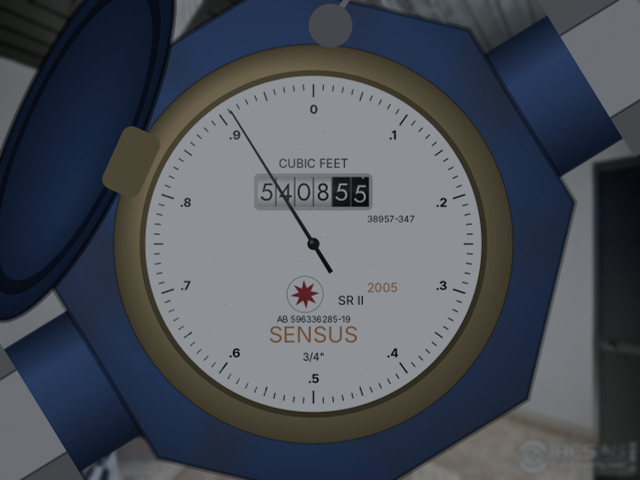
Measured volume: 540854.91ft³
